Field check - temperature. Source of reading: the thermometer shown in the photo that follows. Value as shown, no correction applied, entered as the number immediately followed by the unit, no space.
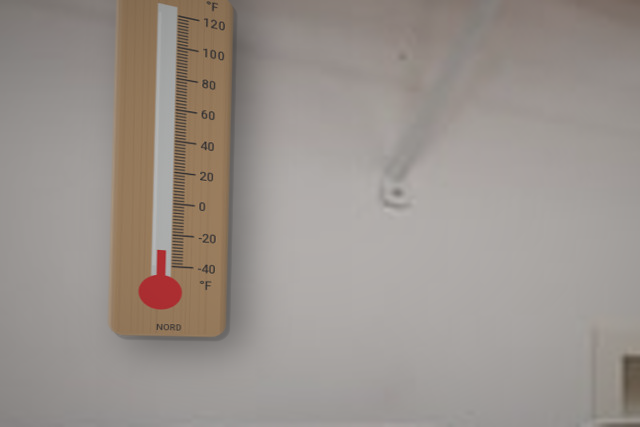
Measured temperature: -30°F
